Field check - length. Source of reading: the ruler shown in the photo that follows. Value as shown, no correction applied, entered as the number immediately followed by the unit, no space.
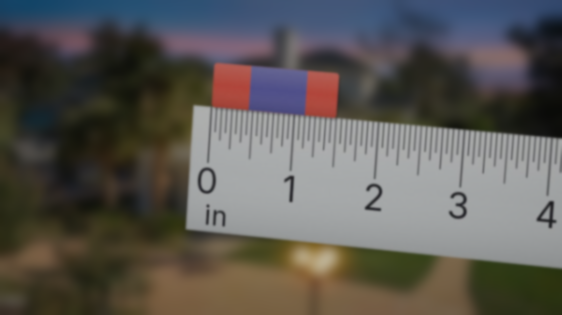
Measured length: 1.5in
